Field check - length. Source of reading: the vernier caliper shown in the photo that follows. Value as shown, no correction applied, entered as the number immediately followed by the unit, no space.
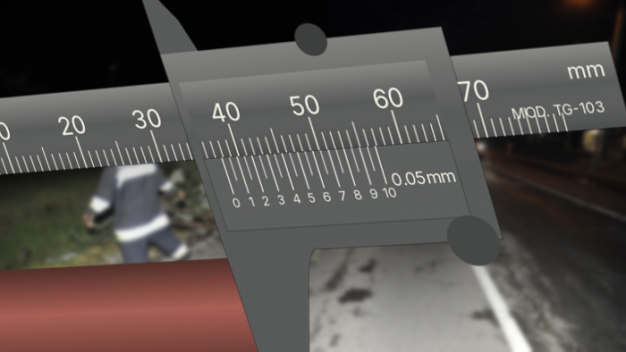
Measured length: 37.8mm
